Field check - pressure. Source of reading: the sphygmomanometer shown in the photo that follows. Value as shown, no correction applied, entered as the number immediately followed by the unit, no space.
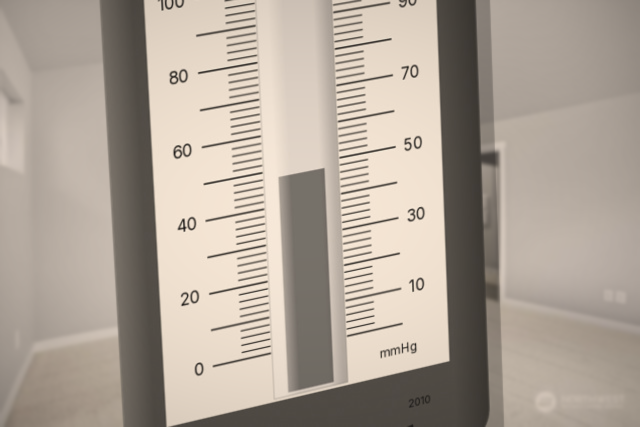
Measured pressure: 48mmHg
